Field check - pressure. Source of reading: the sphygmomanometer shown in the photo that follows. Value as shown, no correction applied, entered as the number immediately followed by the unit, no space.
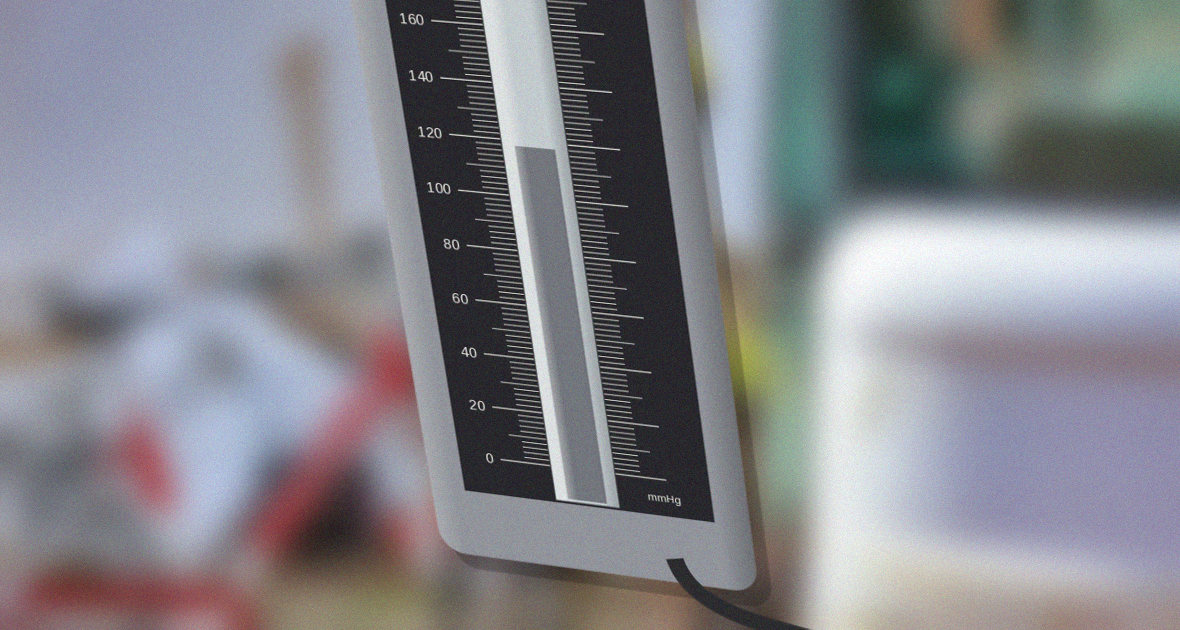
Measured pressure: 118mmHg
